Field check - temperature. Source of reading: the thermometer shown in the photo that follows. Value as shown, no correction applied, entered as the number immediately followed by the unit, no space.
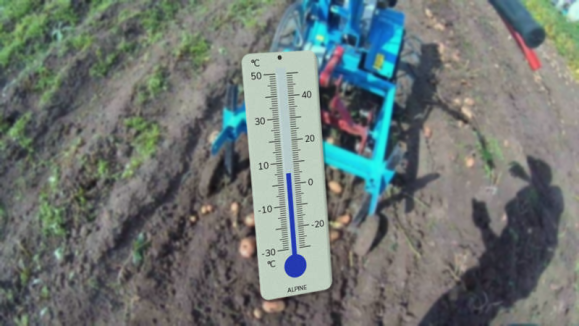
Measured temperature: 5°C
